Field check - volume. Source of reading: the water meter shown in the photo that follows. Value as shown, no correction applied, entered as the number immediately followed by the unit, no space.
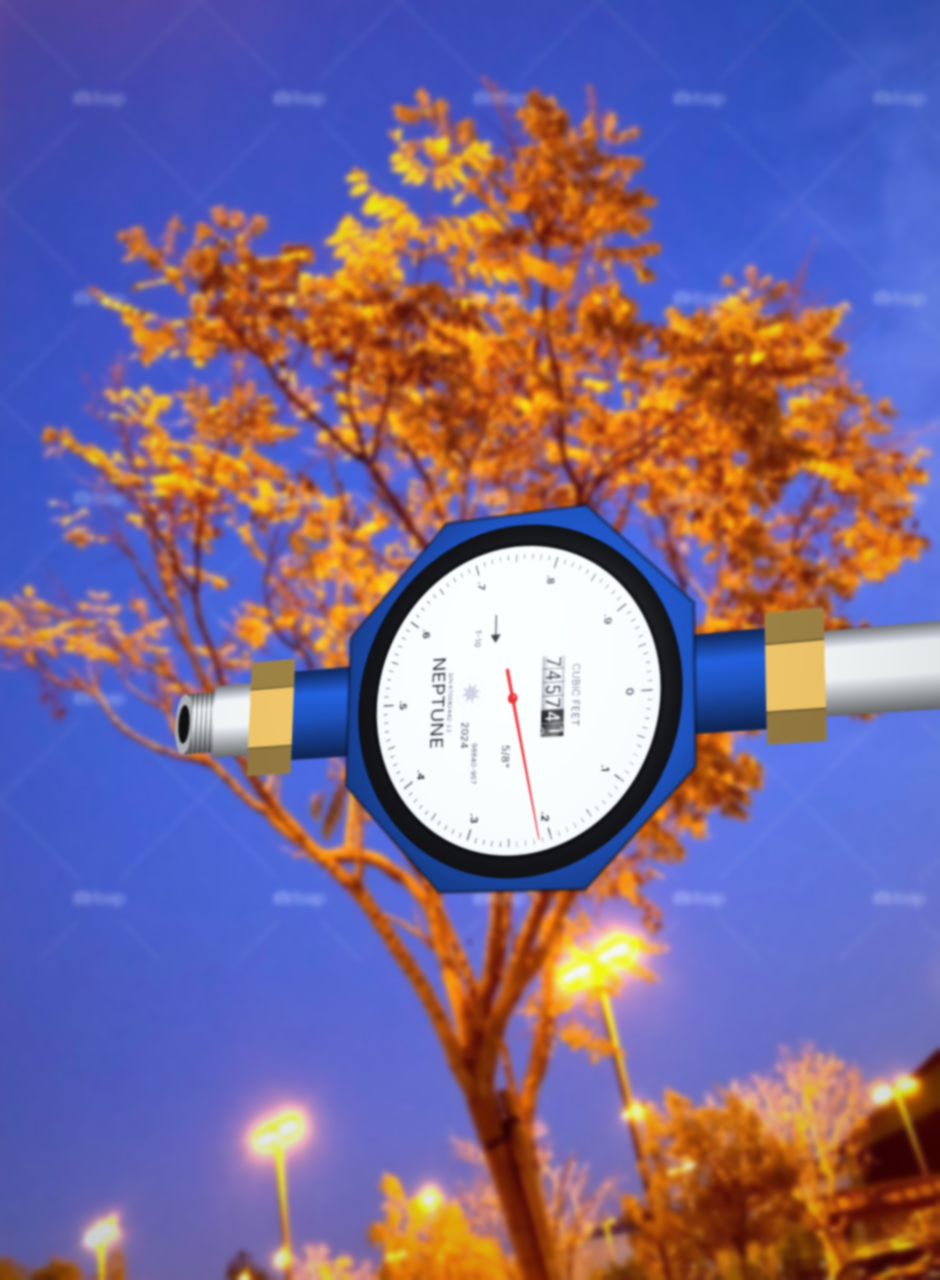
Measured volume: 745741.21ft³
